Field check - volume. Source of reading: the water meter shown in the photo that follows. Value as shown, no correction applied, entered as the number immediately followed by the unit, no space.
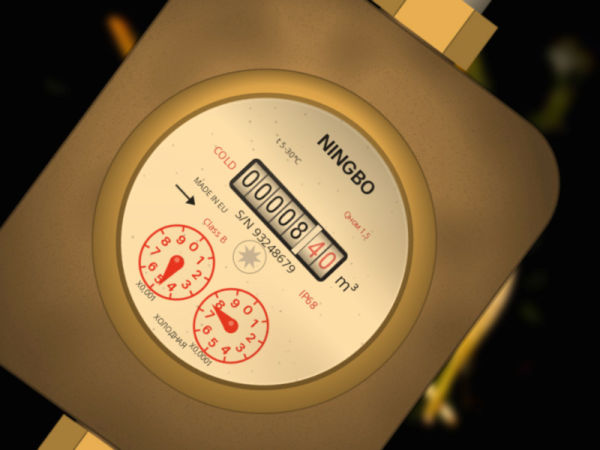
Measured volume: 8.4047m³
